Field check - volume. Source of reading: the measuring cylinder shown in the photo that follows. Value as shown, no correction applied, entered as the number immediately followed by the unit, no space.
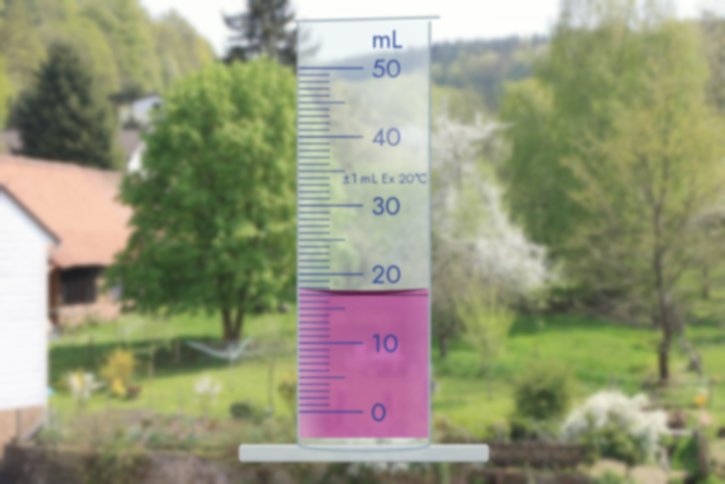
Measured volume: 17mL
